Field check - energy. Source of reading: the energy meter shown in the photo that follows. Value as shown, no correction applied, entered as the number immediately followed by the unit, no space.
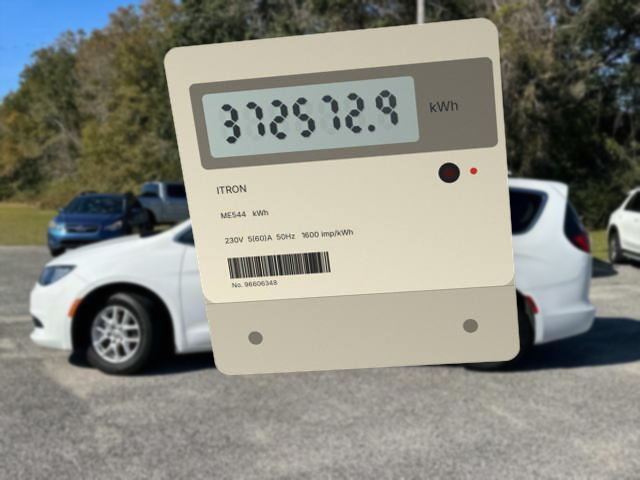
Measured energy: 372572.9kWh
